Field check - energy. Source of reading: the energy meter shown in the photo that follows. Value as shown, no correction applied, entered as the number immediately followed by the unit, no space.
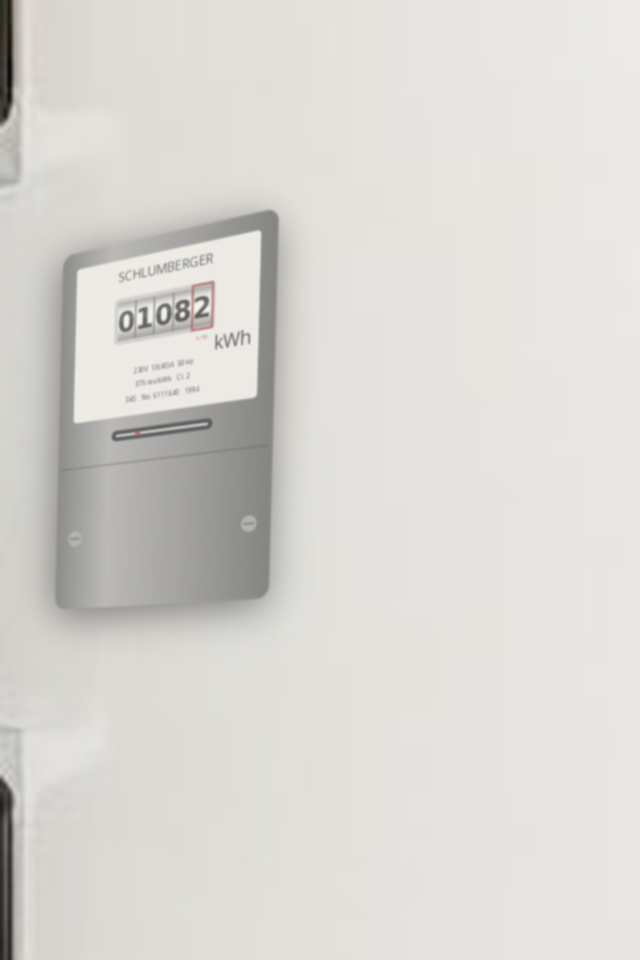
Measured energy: 108.2kWh
